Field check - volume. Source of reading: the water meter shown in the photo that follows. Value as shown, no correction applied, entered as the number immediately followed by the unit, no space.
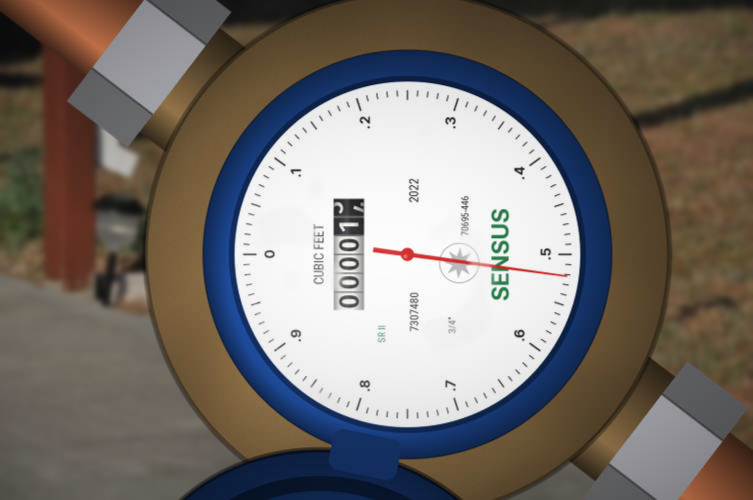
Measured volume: 13.52ft³
